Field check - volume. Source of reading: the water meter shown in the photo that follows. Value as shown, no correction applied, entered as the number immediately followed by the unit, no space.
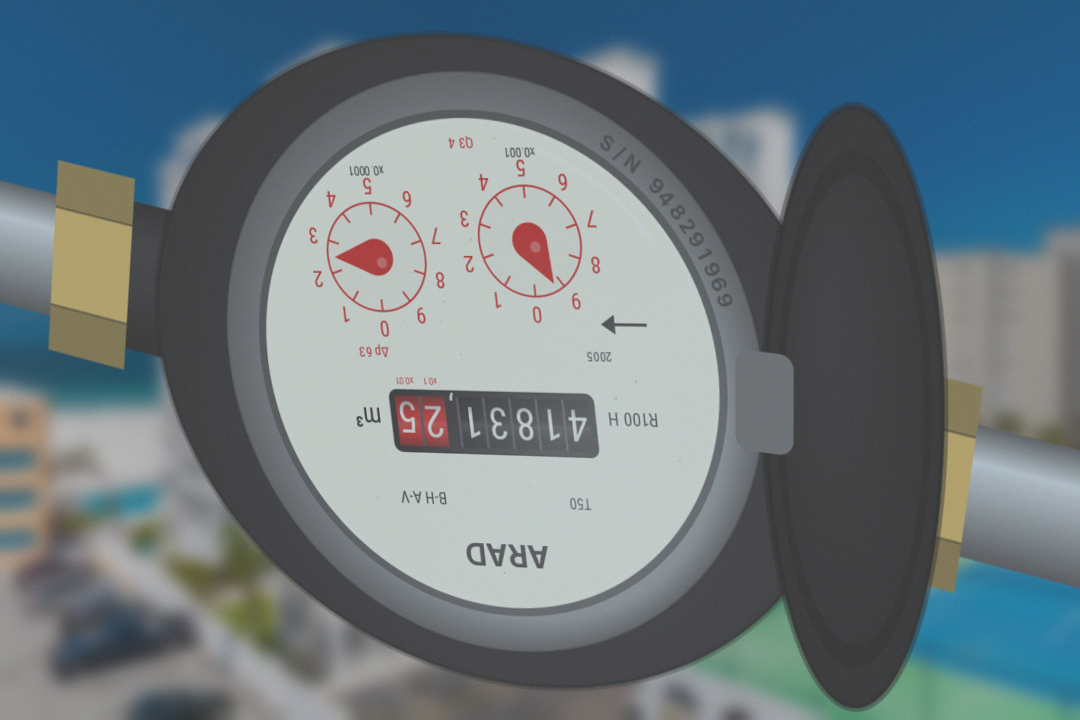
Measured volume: 41831.2492m³
